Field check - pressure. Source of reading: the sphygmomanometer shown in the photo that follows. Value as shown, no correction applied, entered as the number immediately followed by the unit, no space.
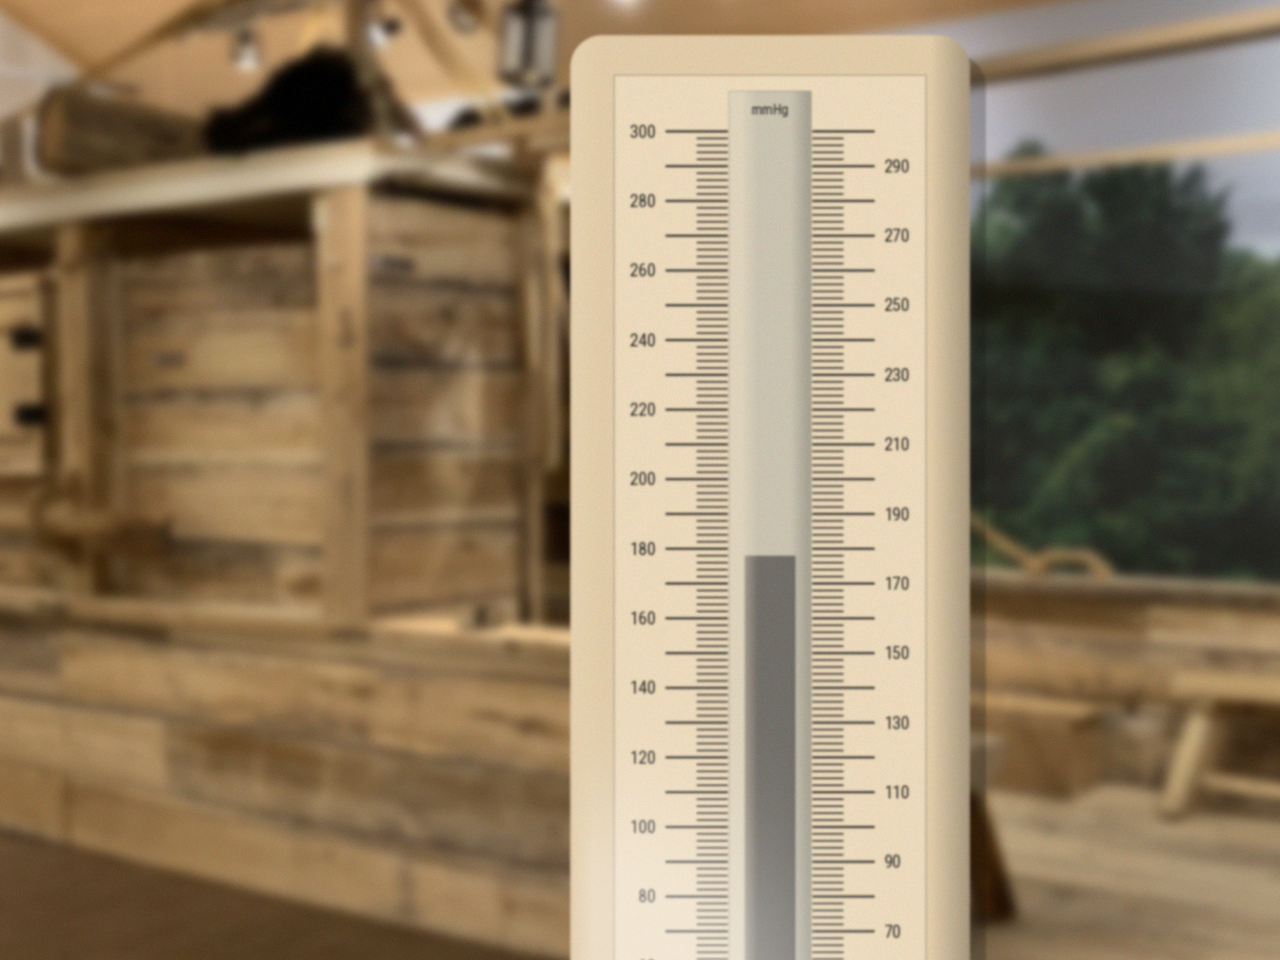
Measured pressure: 178mmHg
